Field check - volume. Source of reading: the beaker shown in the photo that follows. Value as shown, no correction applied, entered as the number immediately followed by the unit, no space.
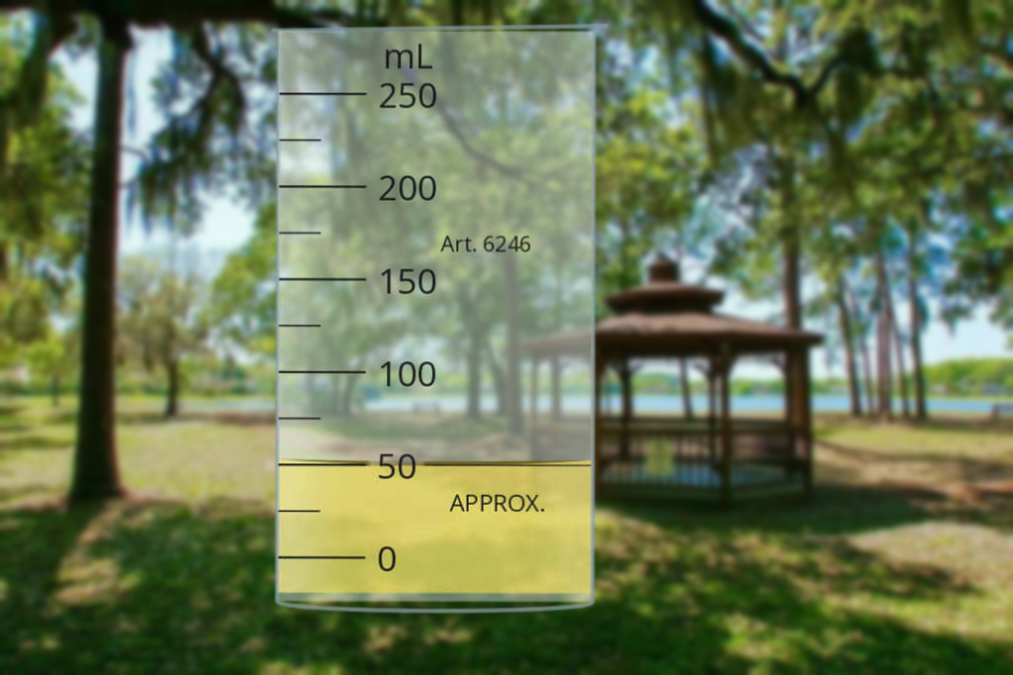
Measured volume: 50mL
